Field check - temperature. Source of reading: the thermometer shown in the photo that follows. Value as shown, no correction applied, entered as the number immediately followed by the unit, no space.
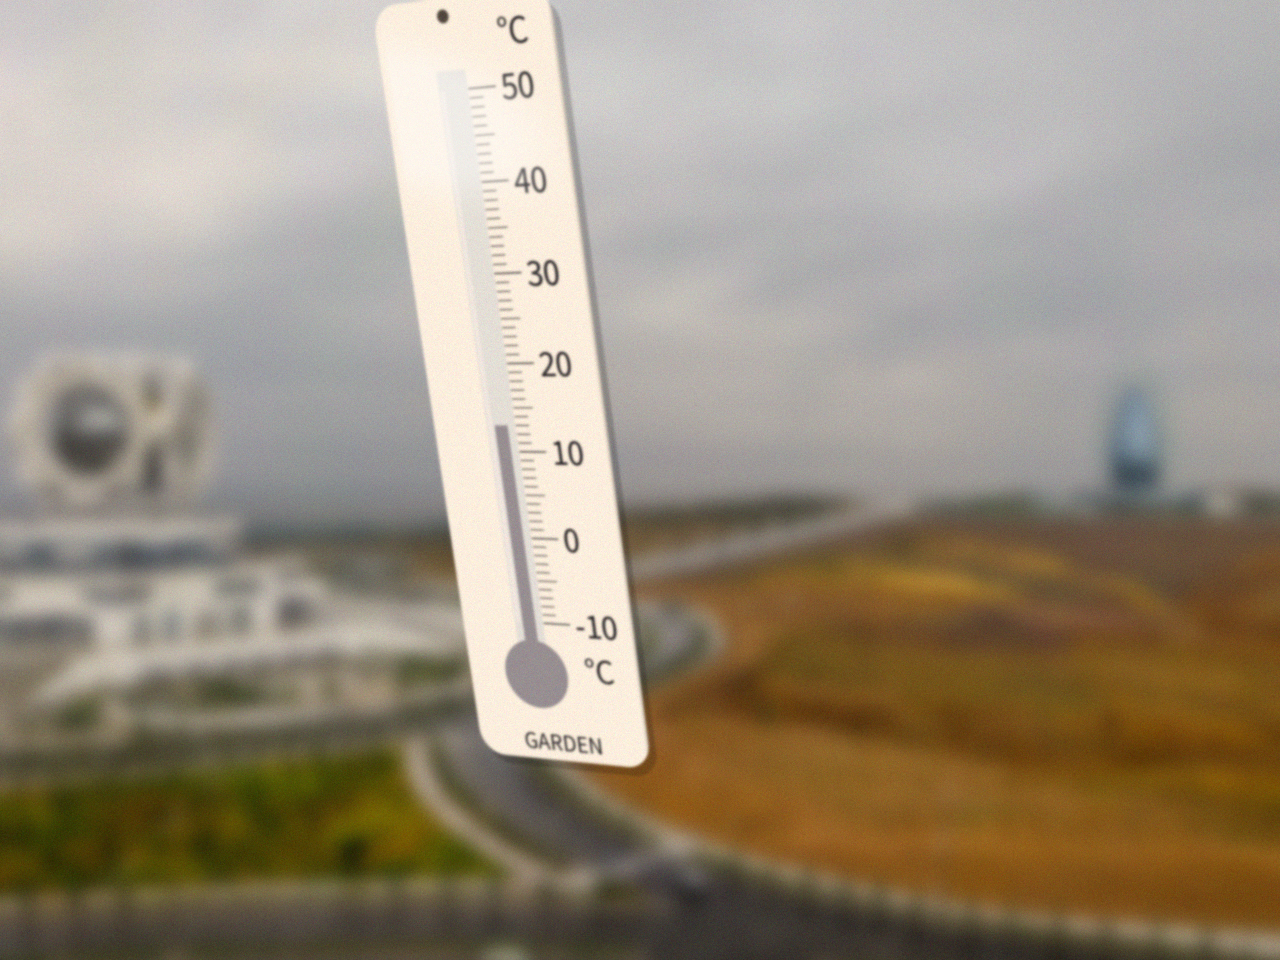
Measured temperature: 13°C
